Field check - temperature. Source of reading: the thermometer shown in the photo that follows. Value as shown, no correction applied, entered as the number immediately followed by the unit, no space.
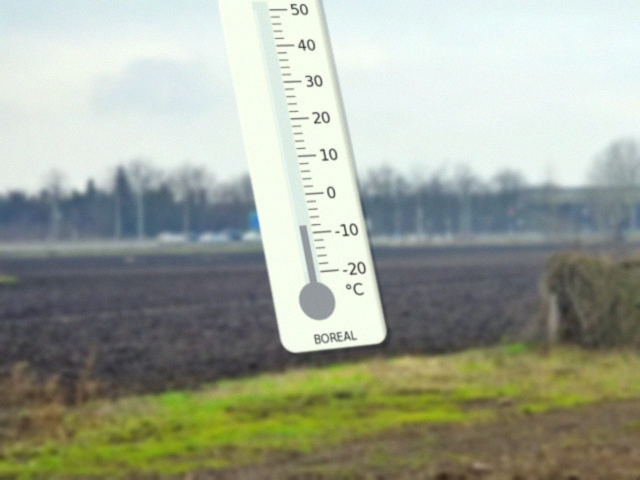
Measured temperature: -8°C
